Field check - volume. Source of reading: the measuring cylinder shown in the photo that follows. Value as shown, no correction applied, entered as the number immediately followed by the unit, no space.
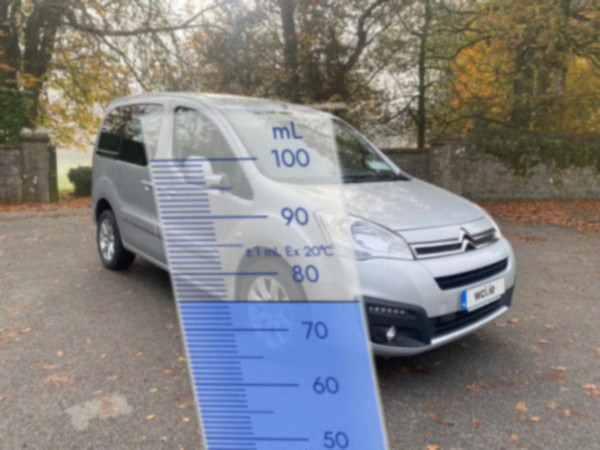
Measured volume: 75mL
